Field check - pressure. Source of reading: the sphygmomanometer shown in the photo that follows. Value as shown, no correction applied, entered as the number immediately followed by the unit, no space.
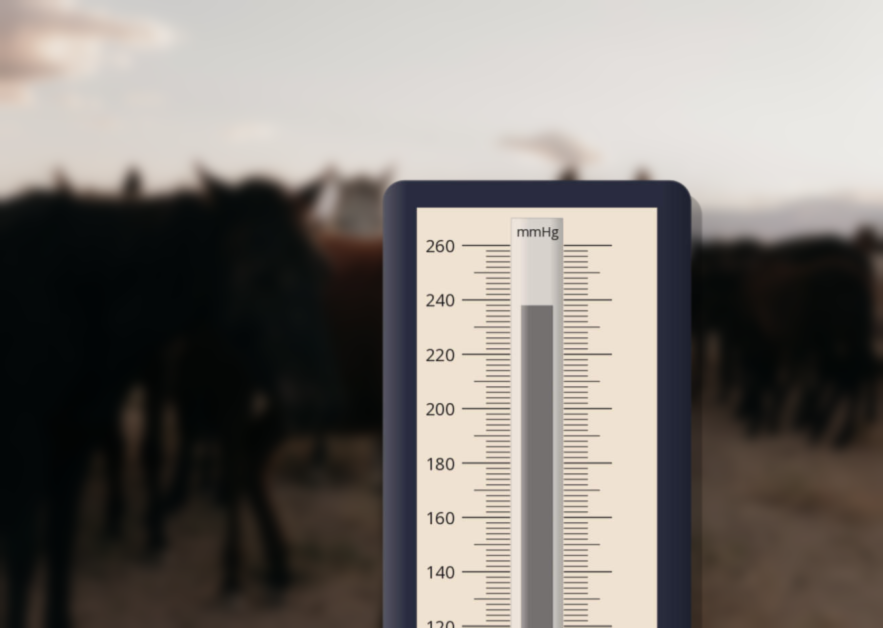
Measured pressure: 238mmHg
